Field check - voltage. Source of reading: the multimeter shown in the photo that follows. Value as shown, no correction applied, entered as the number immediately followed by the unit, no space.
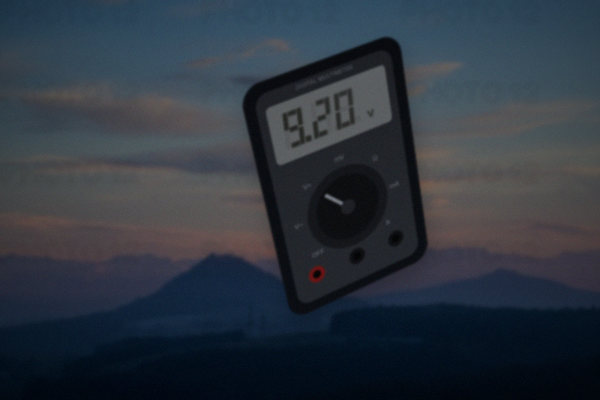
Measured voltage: 9.20V
